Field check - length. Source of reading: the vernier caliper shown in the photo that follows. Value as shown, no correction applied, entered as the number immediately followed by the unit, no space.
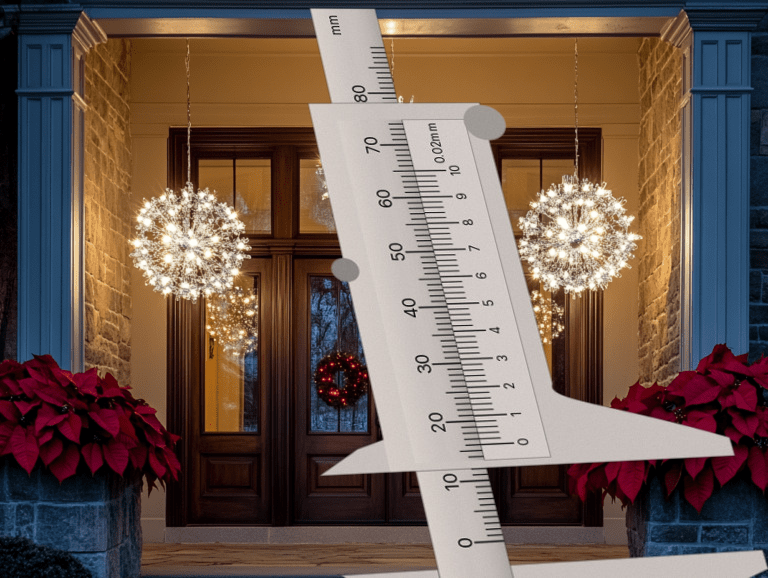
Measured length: 16.0mm
